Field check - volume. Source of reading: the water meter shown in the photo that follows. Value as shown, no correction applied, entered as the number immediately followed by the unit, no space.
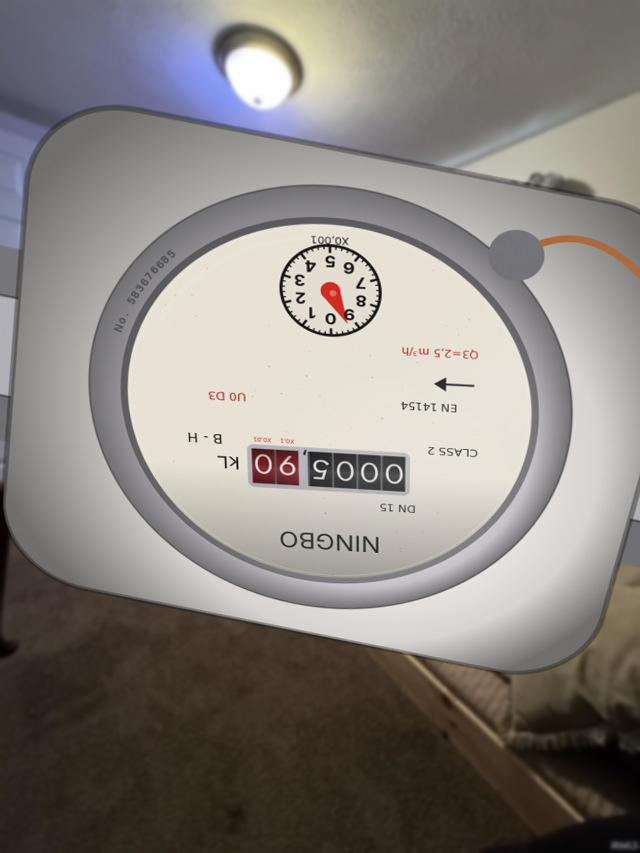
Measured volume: 5.899kL
